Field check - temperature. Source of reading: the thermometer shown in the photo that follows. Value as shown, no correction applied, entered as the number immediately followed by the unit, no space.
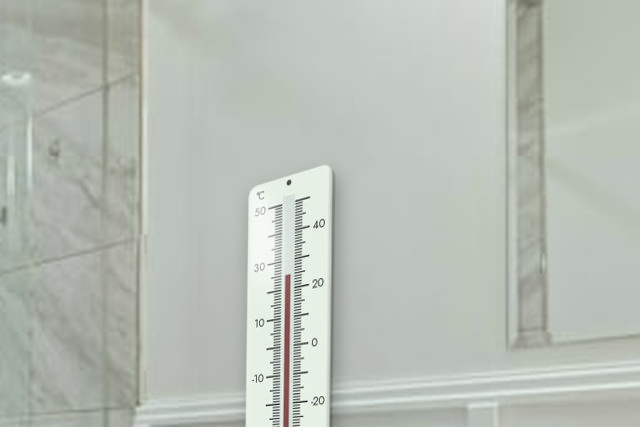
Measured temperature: 25°C
